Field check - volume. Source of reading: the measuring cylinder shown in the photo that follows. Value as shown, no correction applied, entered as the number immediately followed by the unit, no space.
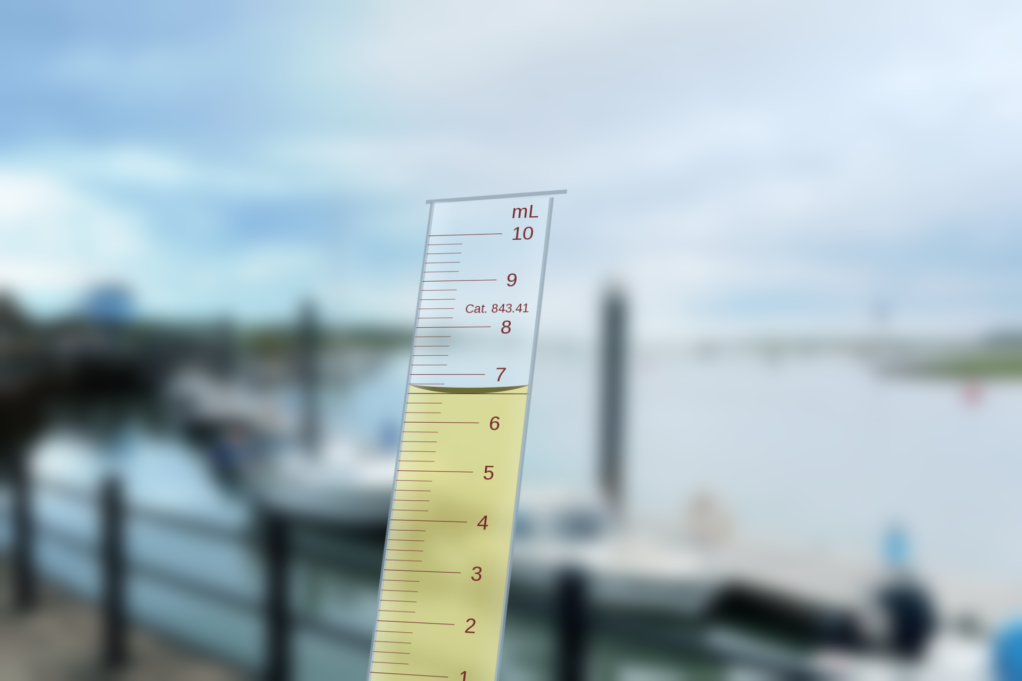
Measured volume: 6.6mL
